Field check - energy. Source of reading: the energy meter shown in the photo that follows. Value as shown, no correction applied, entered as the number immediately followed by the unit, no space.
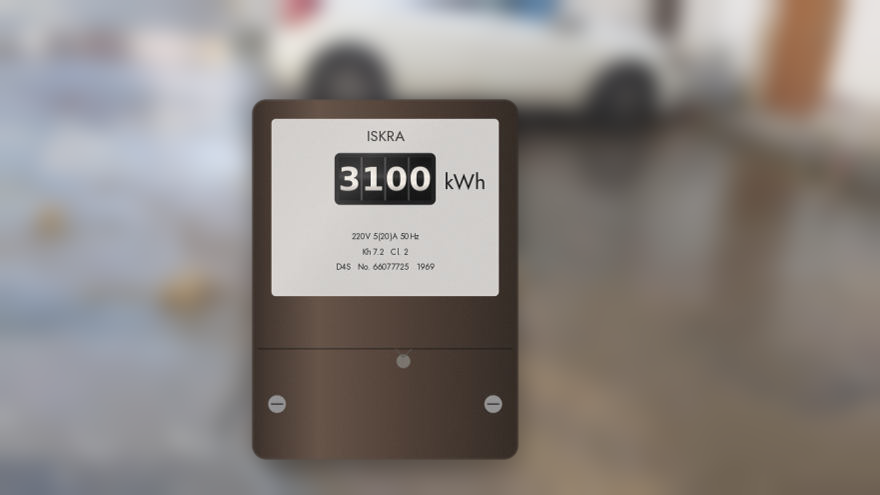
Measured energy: 3100kWh
